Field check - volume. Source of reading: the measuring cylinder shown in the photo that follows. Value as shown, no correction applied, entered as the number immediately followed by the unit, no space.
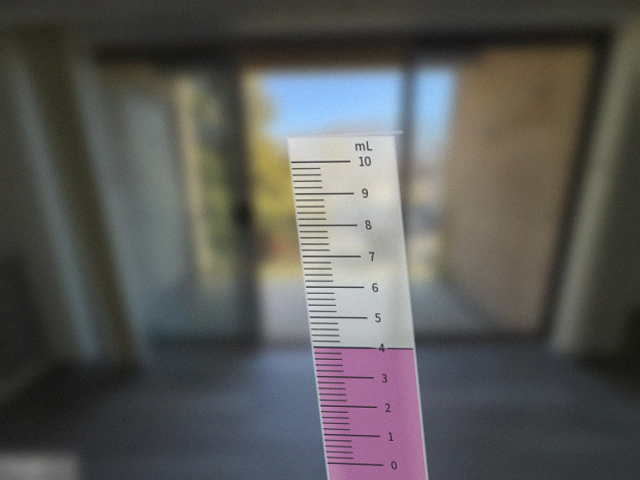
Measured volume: 4mL
